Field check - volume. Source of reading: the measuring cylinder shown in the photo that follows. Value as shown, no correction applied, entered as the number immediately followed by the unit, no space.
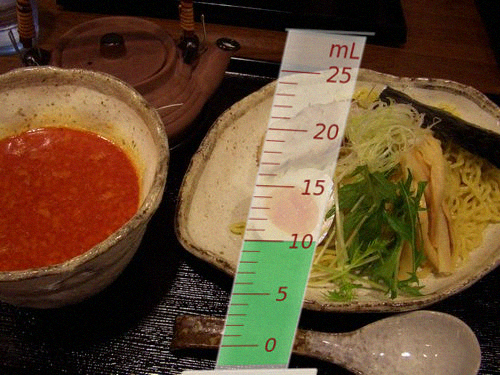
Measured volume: 10mL
